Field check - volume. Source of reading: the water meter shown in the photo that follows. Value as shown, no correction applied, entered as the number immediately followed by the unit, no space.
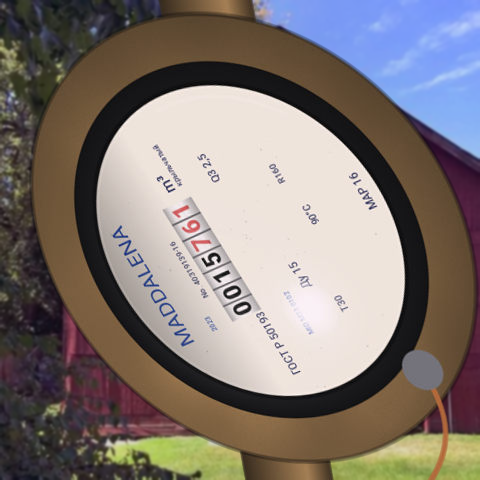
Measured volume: 15.761m³
